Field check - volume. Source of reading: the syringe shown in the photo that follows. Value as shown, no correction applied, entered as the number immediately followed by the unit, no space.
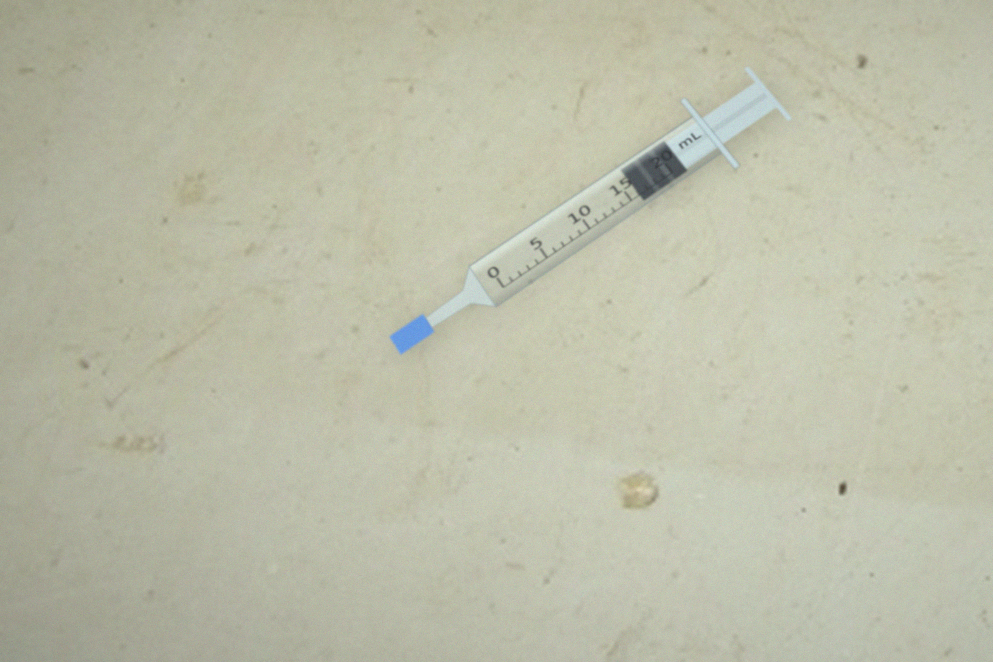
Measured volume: 16mL
